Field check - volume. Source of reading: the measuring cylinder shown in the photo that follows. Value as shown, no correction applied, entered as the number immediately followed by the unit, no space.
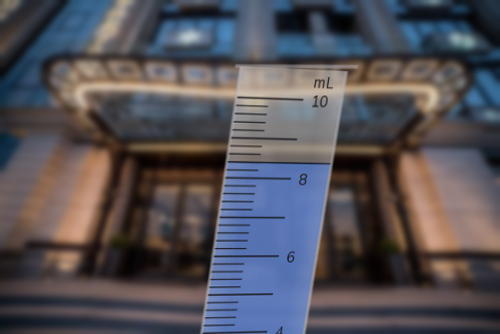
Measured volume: 8.4mL
